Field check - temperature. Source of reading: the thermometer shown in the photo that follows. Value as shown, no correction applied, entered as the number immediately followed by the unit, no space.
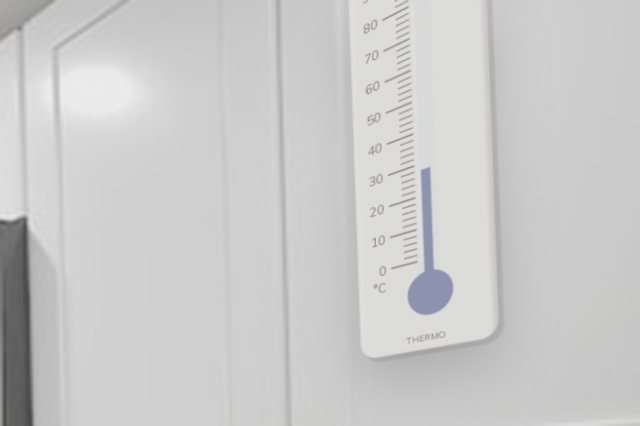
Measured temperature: 28°C
